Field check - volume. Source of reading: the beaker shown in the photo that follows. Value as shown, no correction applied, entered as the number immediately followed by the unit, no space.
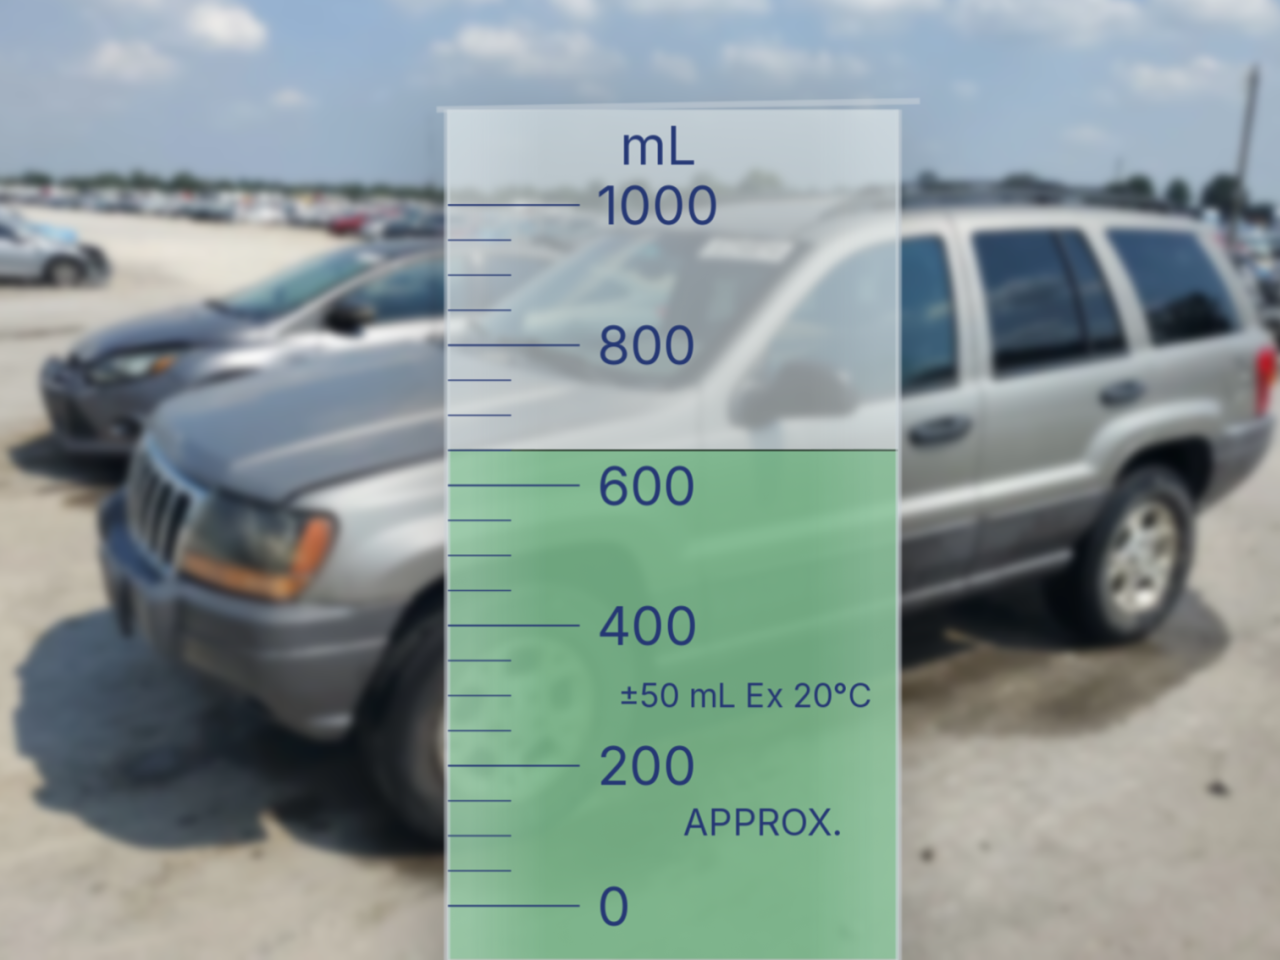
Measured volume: 650mL
